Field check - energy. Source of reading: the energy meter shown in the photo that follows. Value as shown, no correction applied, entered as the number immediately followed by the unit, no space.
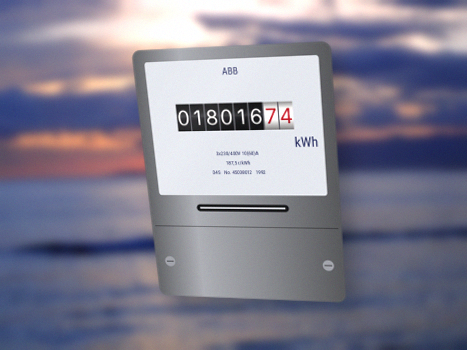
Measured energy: 18016.74kWh
